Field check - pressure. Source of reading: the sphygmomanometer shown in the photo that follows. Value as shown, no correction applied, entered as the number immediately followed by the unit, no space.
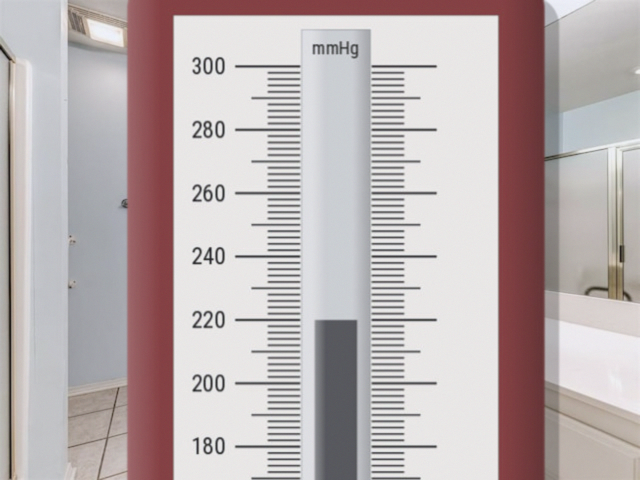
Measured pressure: 220mmHg
